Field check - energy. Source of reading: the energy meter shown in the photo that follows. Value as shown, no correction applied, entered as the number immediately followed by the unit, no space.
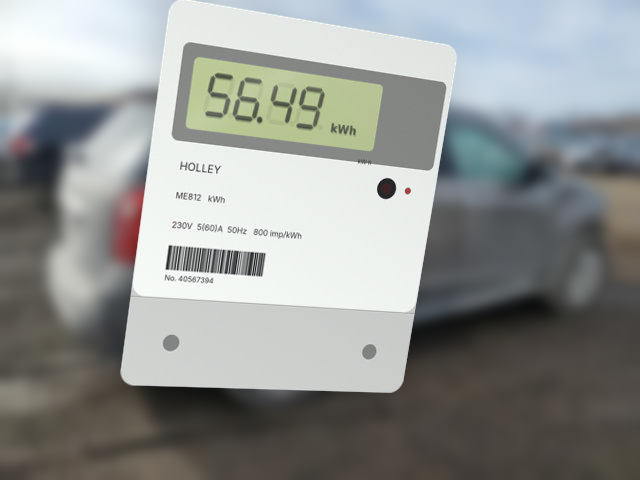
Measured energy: 56.49kWh
